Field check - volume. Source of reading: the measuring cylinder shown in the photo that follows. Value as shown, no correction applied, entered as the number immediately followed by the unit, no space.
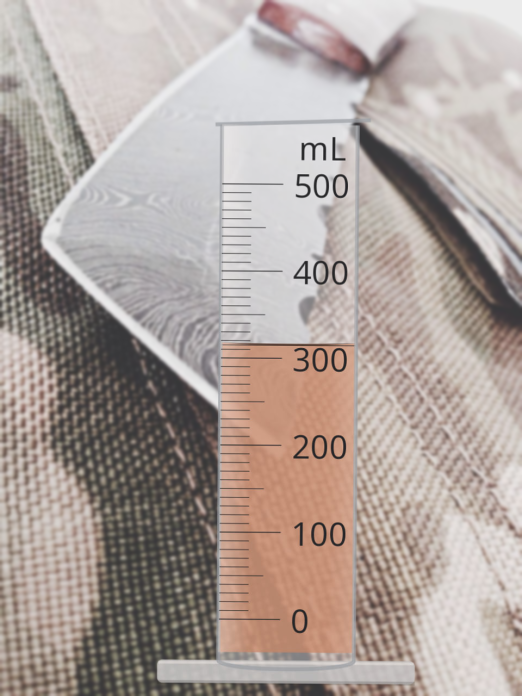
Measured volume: 315mL
